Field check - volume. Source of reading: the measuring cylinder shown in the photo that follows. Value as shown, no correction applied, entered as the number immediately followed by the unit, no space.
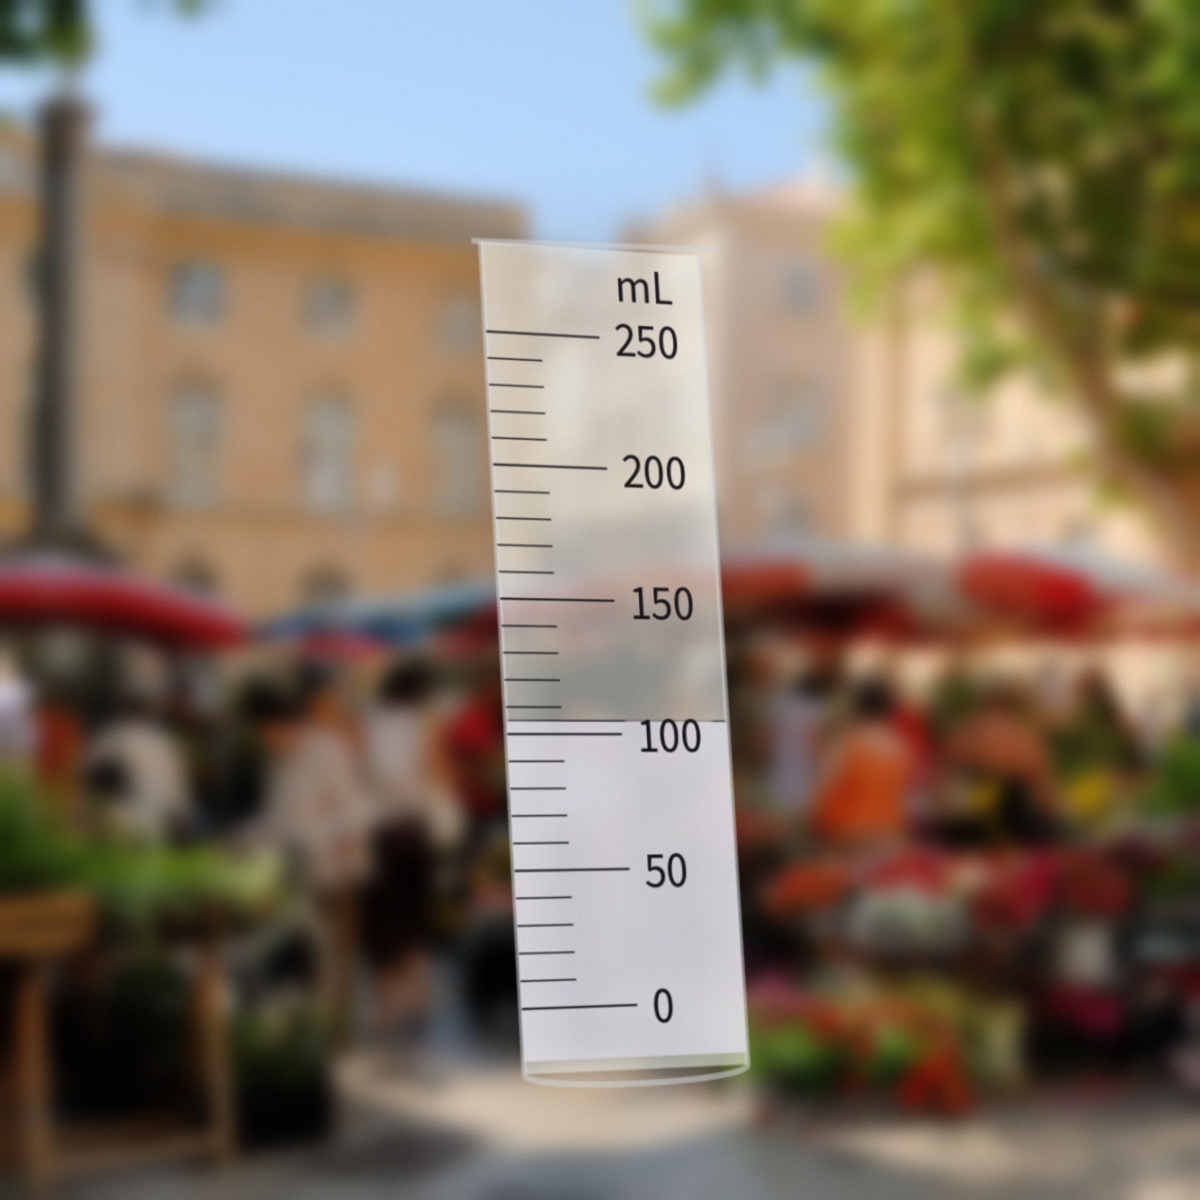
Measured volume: 105mL
